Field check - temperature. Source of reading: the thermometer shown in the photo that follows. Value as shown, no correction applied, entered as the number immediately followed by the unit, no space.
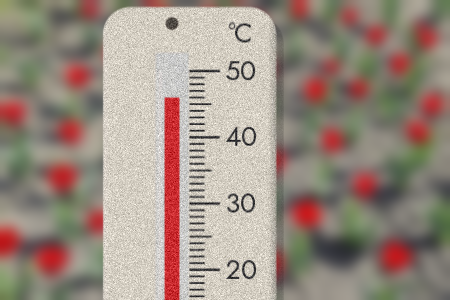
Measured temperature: 46°C
